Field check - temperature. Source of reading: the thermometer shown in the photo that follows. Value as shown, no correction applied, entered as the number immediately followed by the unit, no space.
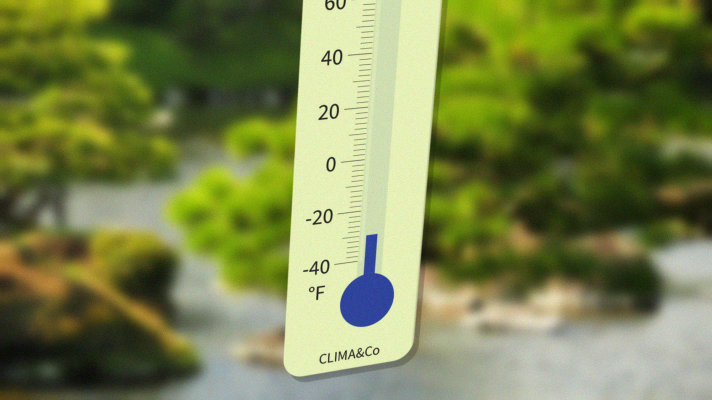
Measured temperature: -30°F
